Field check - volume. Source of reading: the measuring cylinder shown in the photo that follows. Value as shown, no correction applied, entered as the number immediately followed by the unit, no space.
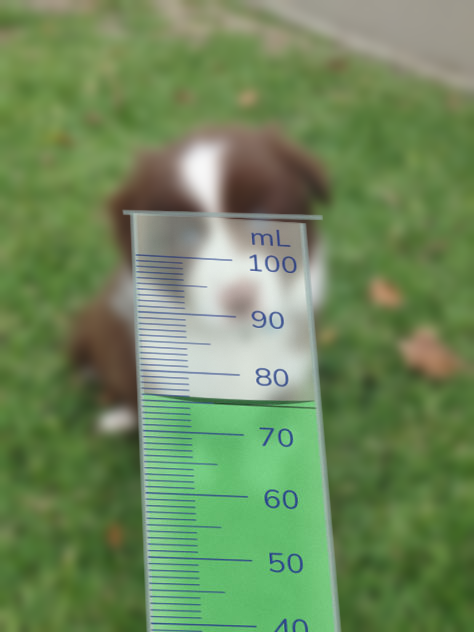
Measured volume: 75mL
